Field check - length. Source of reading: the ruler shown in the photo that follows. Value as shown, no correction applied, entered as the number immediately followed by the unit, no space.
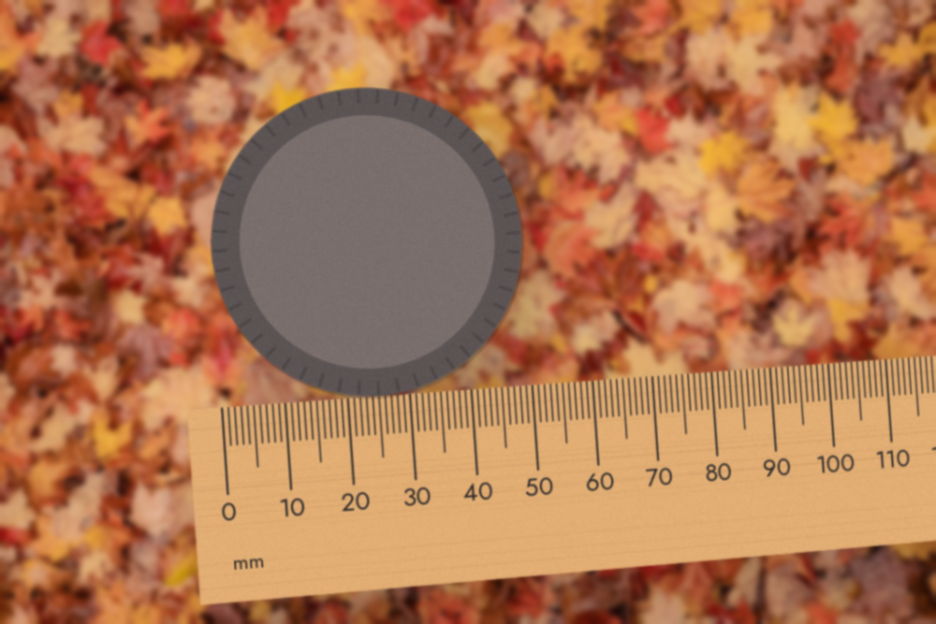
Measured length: 50mm
